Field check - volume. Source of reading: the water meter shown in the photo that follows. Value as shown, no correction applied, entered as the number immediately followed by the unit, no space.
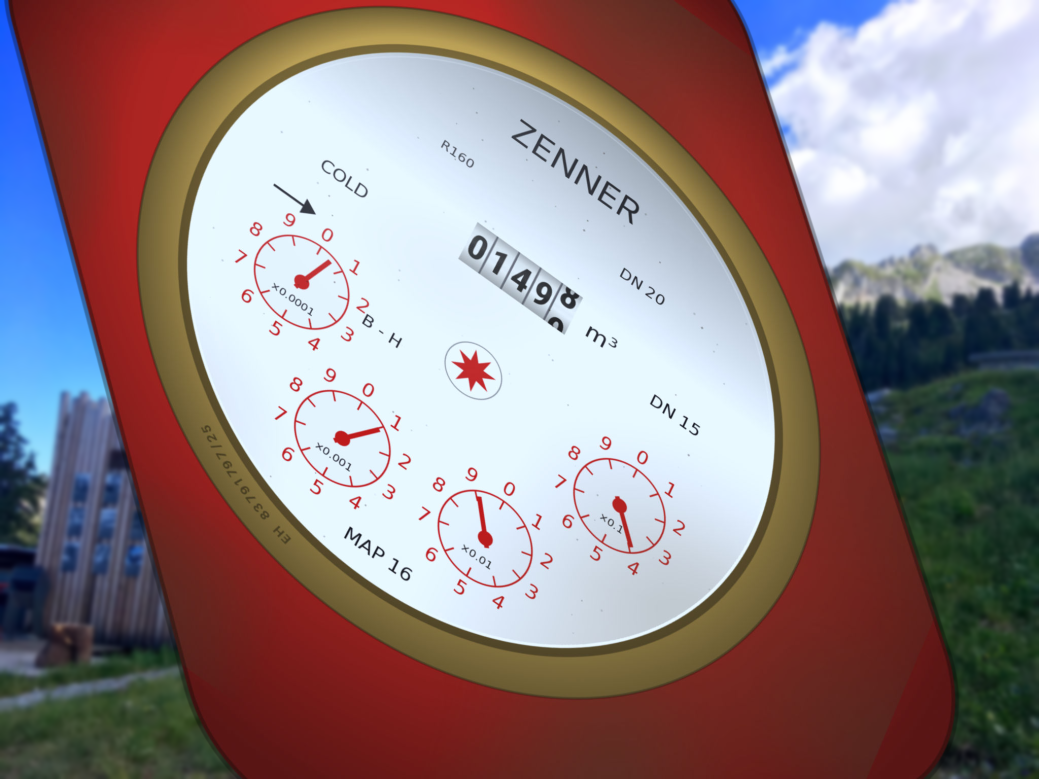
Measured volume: 1498.3910m³
